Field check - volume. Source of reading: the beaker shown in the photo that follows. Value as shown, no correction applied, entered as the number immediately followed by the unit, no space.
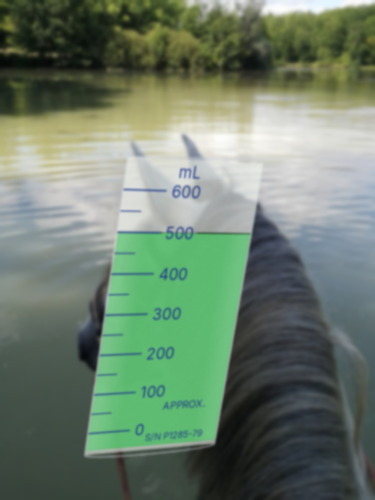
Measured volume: 500mL
